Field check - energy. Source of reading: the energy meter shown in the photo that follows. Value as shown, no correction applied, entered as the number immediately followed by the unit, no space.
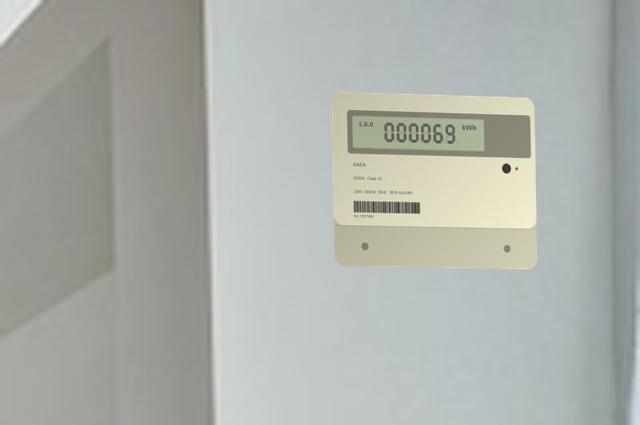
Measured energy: 69kWh
